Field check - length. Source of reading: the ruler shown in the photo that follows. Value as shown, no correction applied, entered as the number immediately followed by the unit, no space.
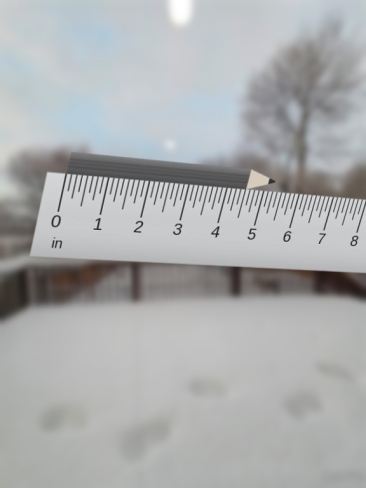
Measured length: 5.25in
